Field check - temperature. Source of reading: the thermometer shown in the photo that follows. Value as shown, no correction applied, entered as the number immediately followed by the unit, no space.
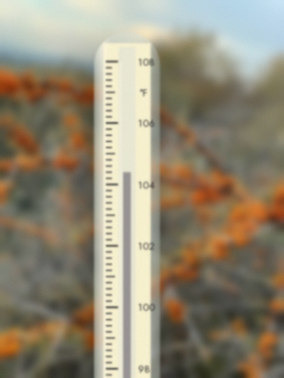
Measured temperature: 104.4°F
